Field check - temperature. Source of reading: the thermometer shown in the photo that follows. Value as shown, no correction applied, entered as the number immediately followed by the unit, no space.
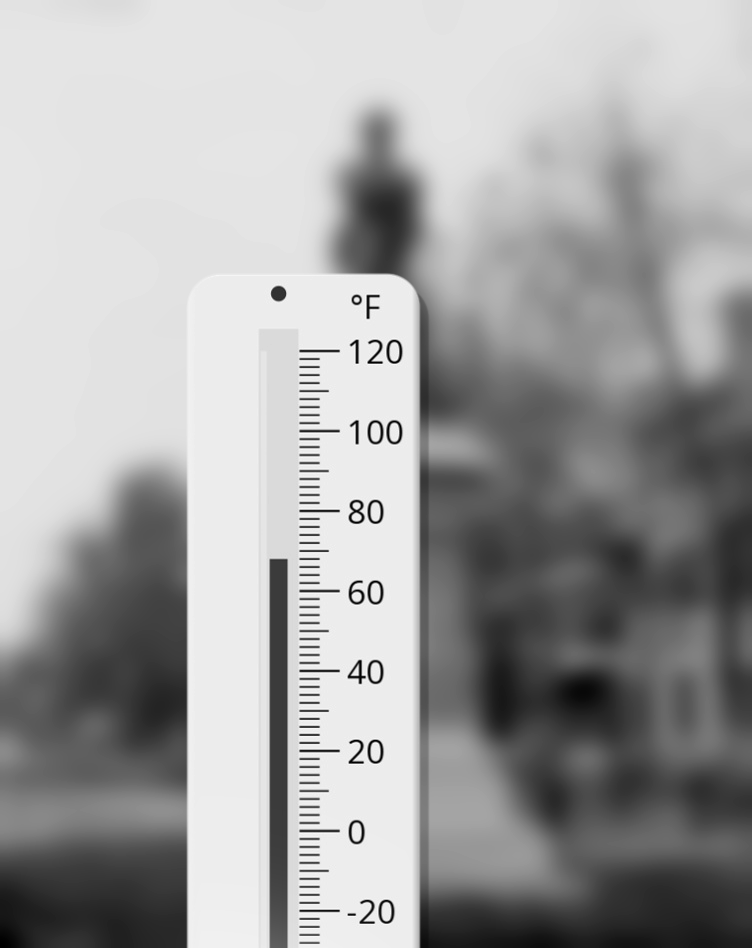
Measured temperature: 68°F
